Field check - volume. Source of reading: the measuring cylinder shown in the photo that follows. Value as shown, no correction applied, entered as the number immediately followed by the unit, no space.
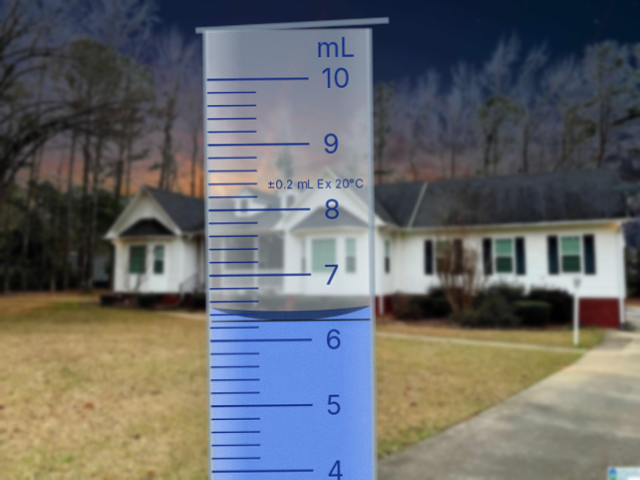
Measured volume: 6.3mL
